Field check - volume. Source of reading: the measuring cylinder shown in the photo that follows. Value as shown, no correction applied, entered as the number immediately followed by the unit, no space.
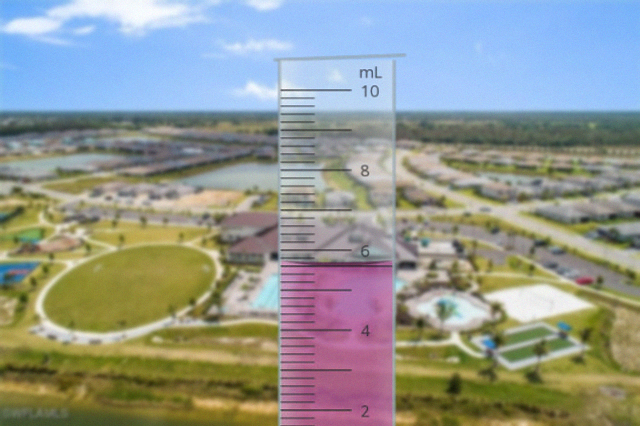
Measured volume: 5.6mL
